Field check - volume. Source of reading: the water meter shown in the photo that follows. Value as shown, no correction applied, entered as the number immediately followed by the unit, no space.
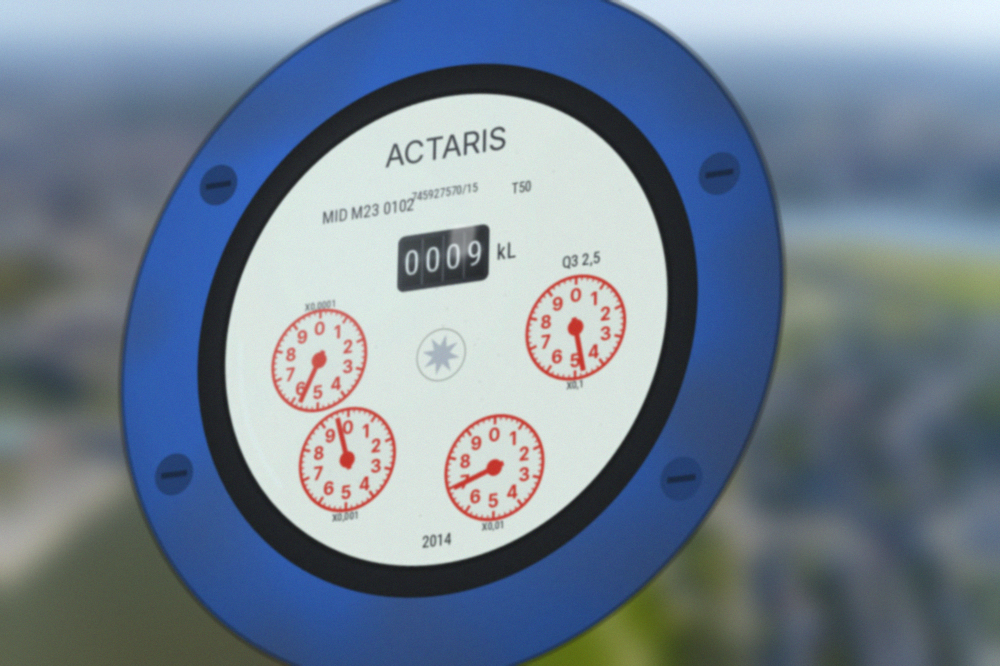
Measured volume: 9.4695kL
